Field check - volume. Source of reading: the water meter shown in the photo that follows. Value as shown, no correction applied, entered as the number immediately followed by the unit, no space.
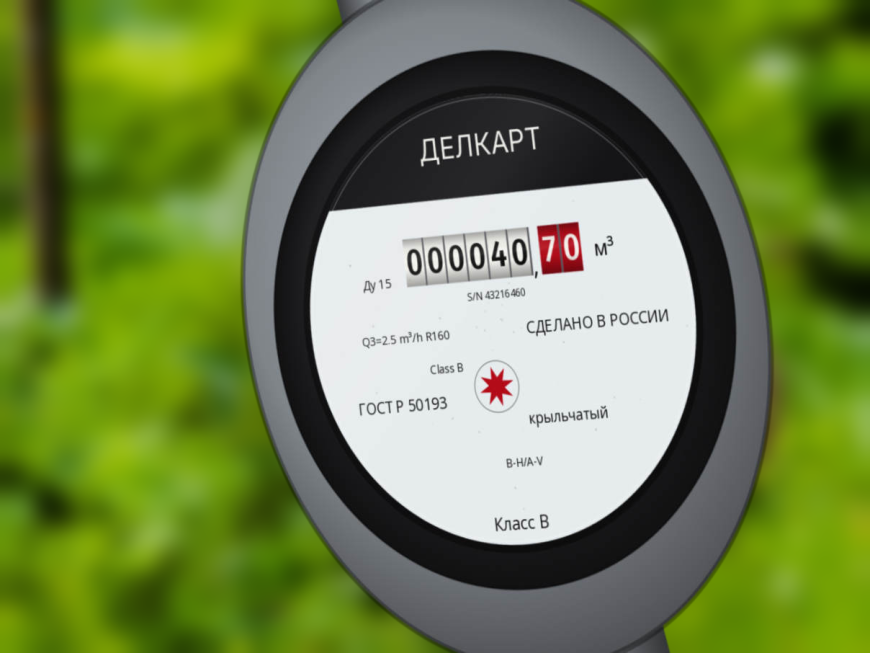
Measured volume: 40.70m³
